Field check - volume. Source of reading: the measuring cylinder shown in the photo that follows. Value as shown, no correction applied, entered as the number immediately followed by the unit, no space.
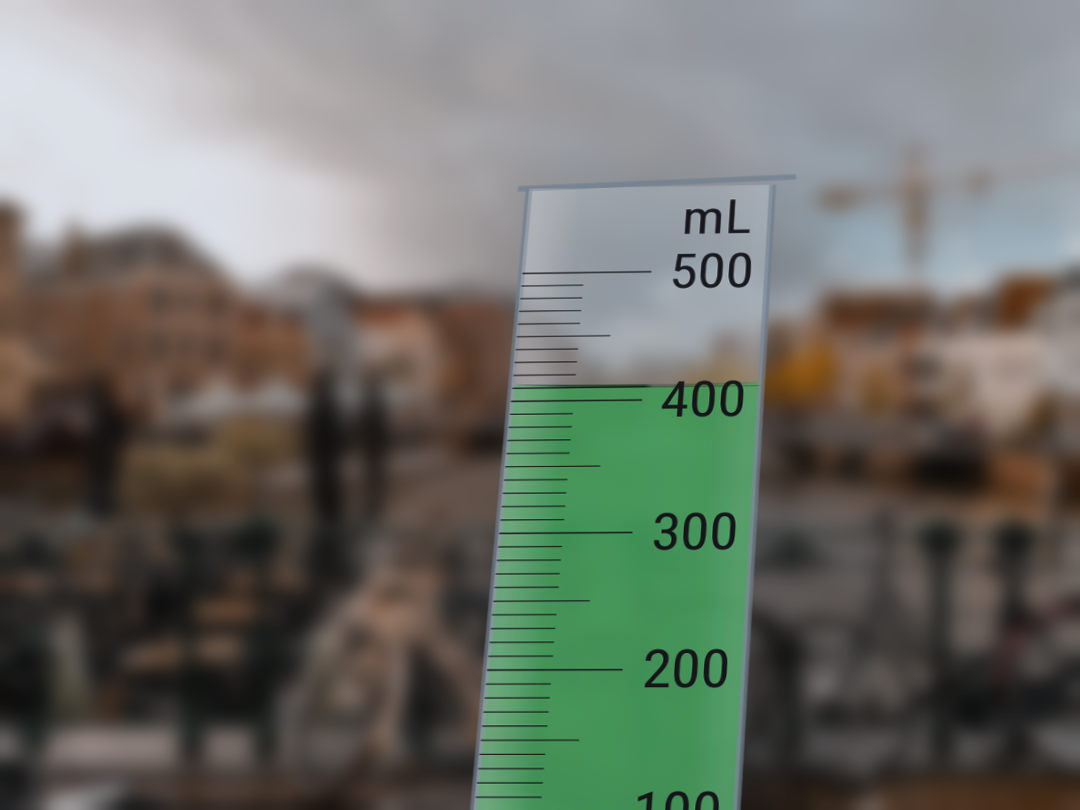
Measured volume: 410mL
